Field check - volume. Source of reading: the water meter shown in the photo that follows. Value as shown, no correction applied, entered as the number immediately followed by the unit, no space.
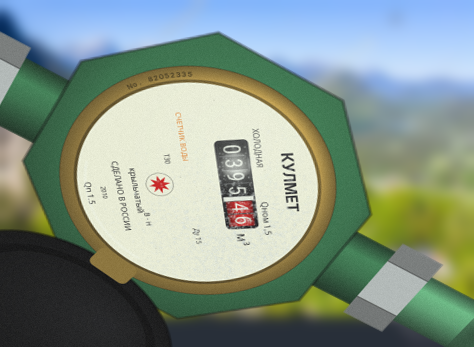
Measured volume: 395.46m³
